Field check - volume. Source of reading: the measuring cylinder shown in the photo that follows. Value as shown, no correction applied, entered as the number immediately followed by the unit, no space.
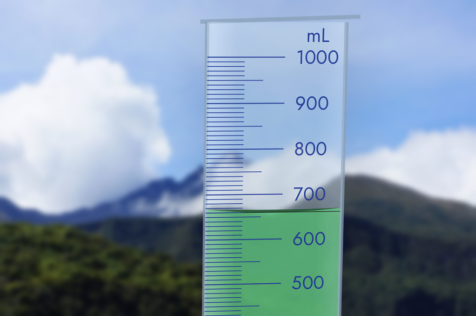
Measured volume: 660mL
